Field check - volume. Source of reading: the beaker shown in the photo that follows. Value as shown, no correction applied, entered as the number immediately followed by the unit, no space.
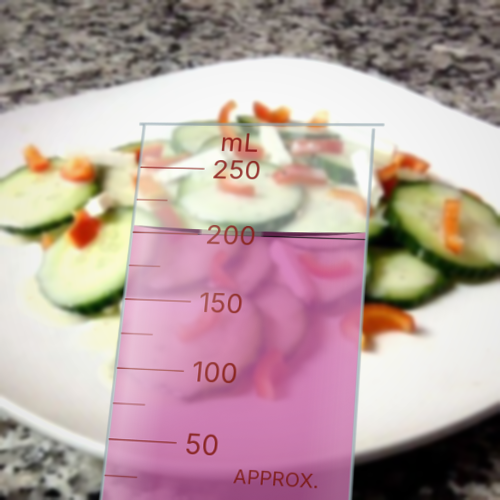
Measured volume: 200mL
